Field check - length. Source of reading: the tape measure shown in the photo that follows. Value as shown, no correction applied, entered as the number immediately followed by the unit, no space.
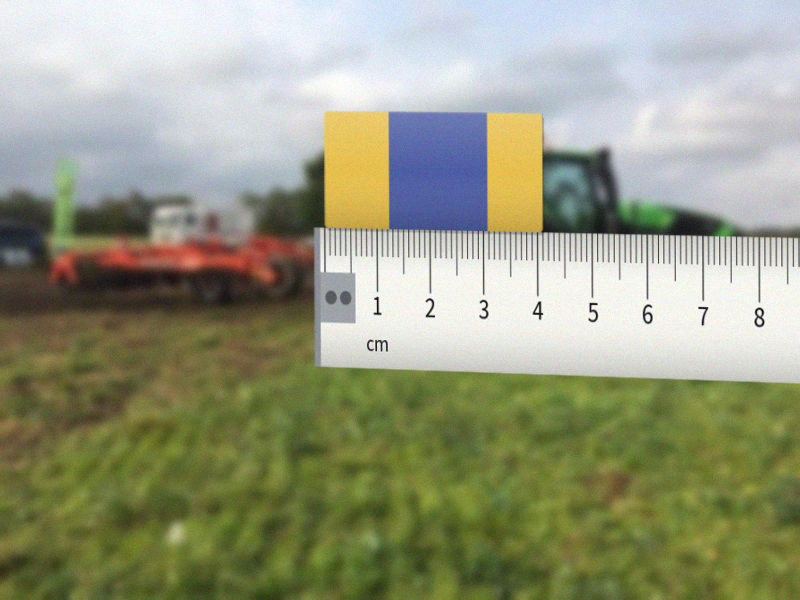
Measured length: 4.1cm
